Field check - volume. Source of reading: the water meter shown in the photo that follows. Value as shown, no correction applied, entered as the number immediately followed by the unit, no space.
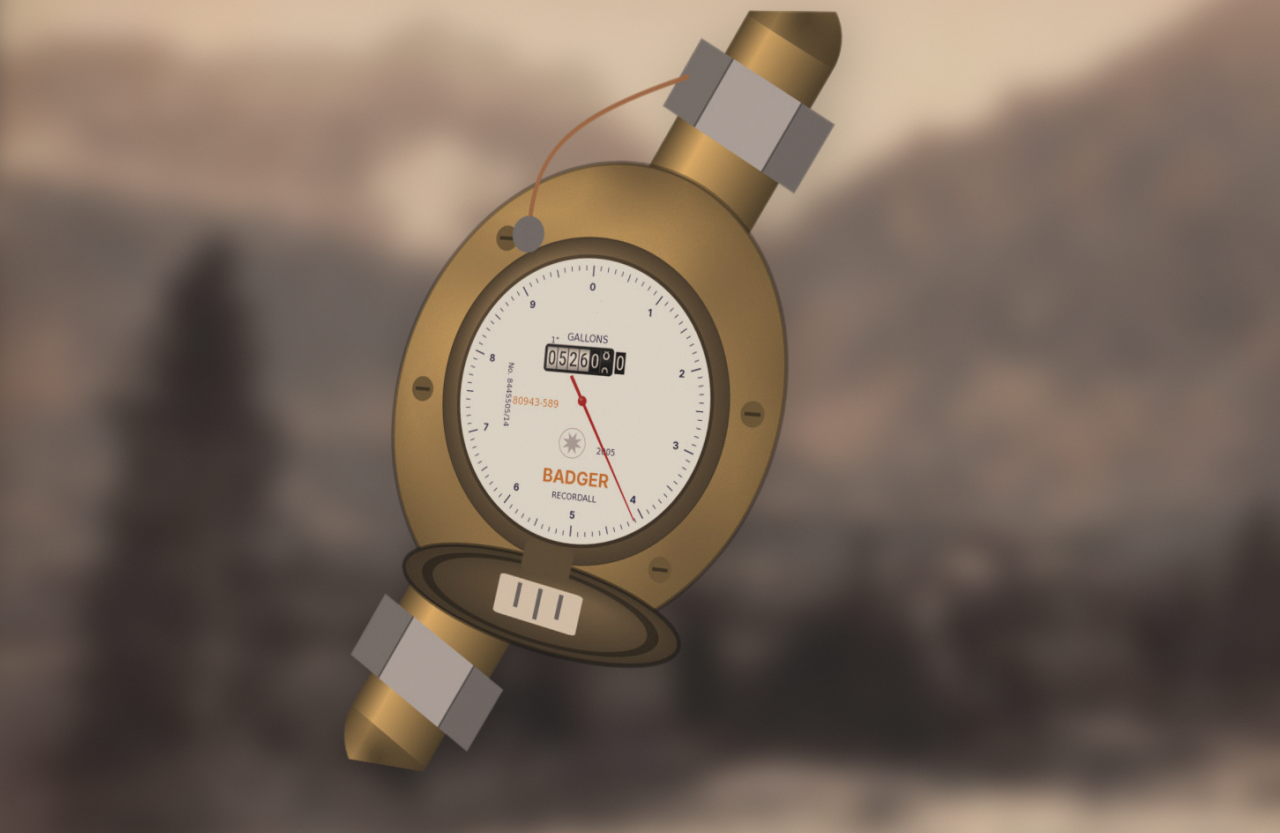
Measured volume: 526084.1gal
